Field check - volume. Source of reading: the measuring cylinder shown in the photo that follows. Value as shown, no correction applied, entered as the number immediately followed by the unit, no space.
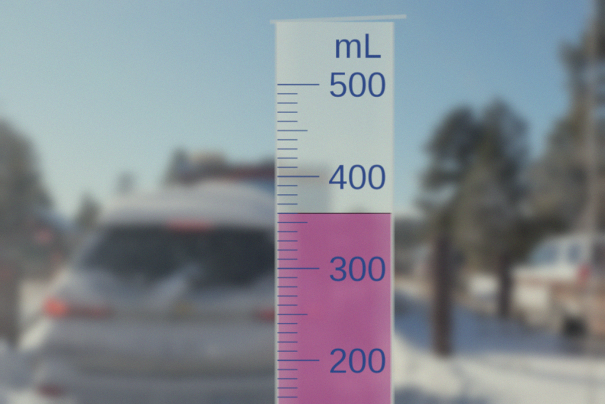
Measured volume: 360mL
